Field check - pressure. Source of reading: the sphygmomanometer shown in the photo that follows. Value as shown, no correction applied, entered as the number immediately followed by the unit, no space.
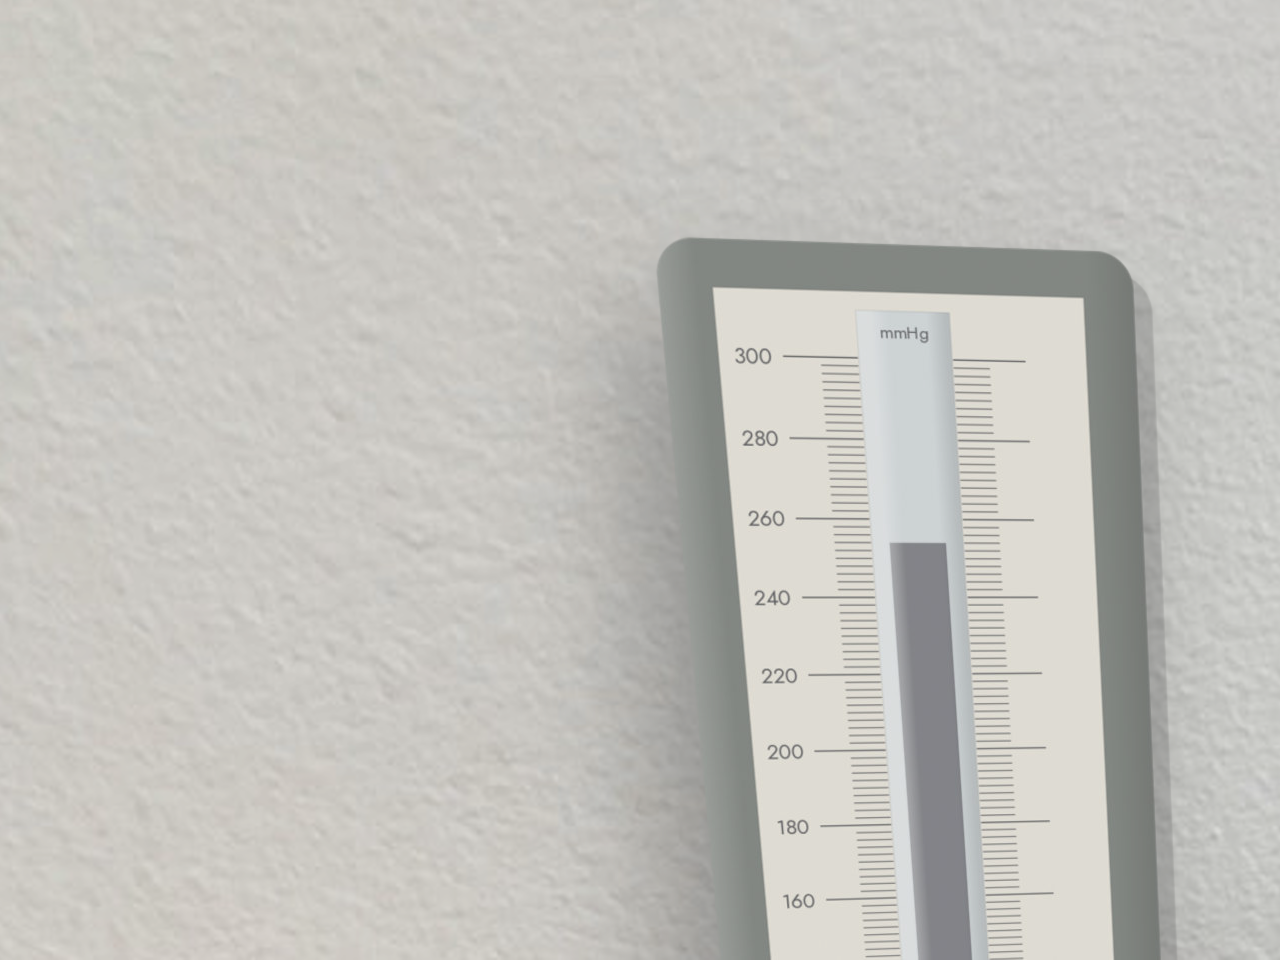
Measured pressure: 254mmHg
